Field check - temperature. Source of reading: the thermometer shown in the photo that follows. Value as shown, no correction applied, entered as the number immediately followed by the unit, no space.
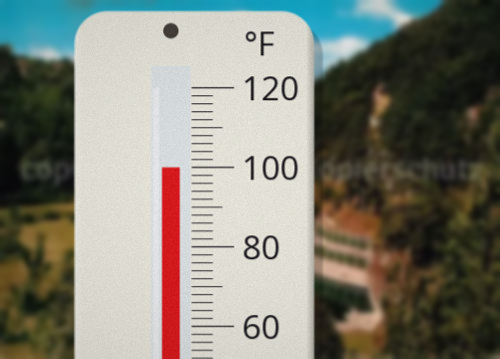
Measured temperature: 100°F
